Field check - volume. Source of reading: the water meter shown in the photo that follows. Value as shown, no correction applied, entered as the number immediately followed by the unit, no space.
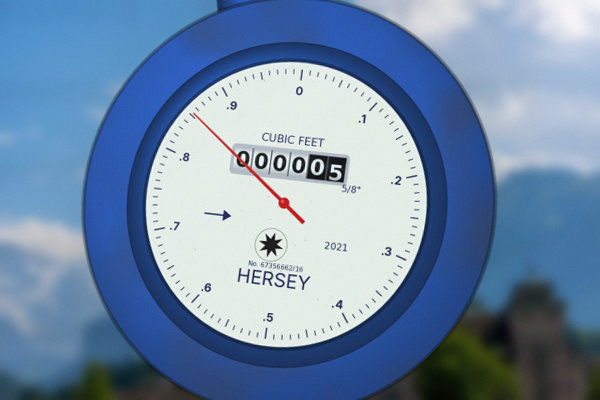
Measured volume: 4.85ft³
